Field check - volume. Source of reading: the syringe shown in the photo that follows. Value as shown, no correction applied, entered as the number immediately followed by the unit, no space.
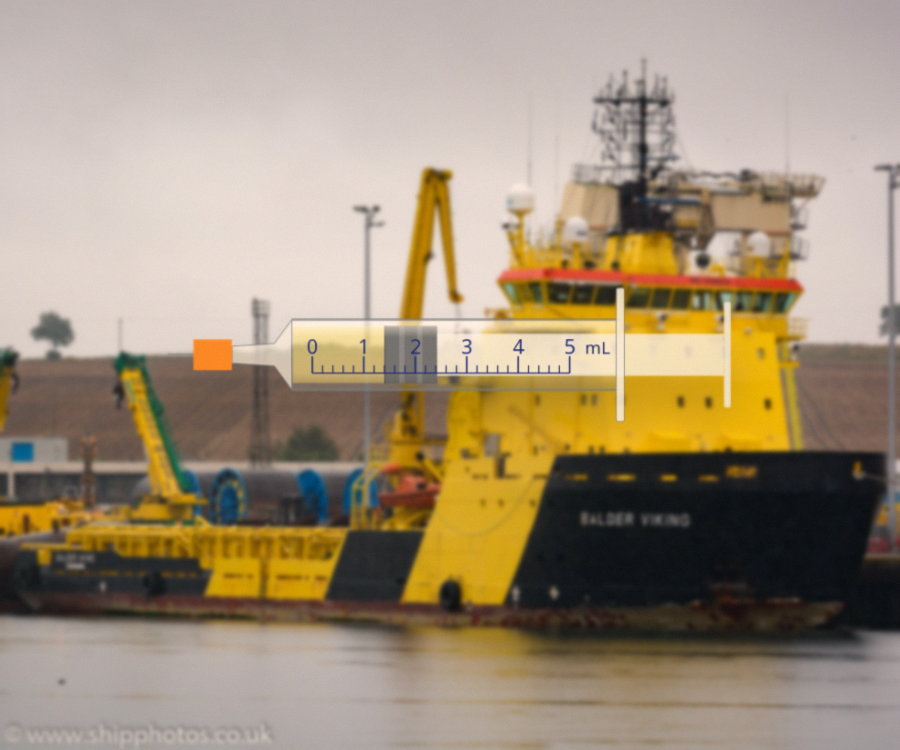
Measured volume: 1.4mL
